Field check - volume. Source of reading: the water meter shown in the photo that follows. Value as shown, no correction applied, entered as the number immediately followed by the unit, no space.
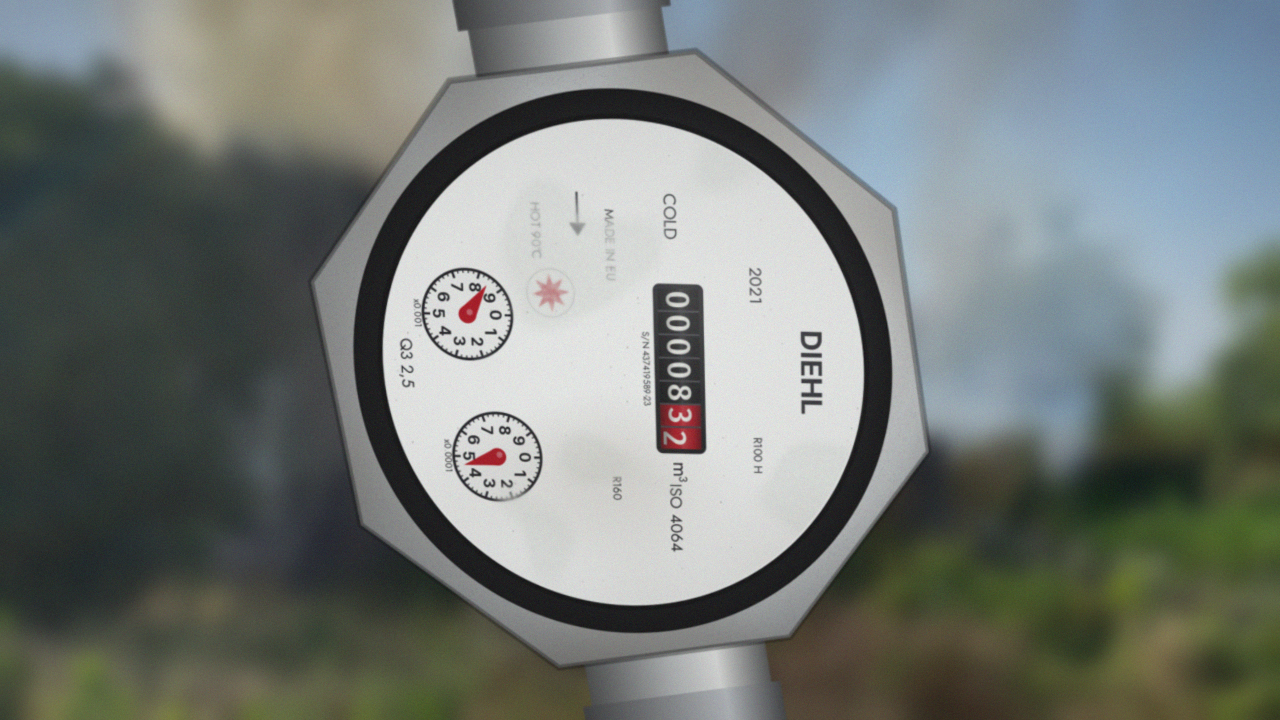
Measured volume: 8.3184m³
